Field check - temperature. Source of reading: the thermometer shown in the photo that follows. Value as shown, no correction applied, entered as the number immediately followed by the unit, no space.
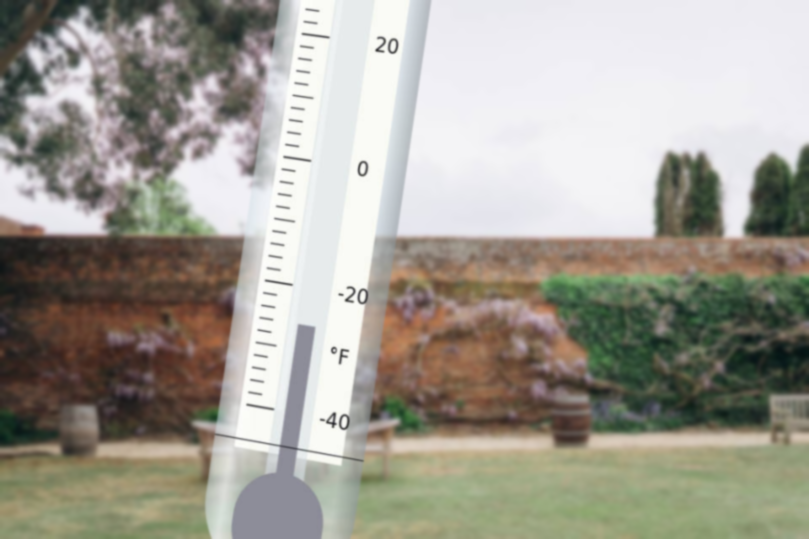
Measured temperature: -26°F
